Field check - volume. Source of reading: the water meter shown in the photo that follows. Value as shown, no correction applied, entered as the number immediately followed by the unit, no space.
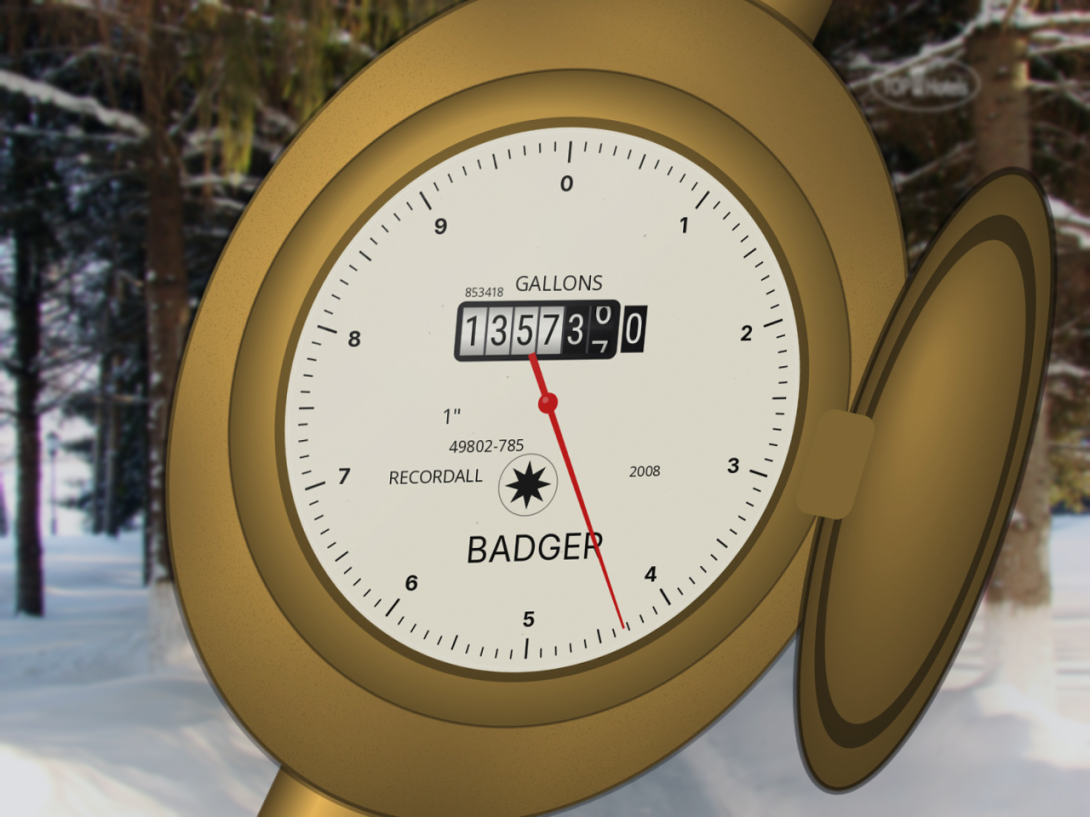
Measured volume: 1357364.3gal
